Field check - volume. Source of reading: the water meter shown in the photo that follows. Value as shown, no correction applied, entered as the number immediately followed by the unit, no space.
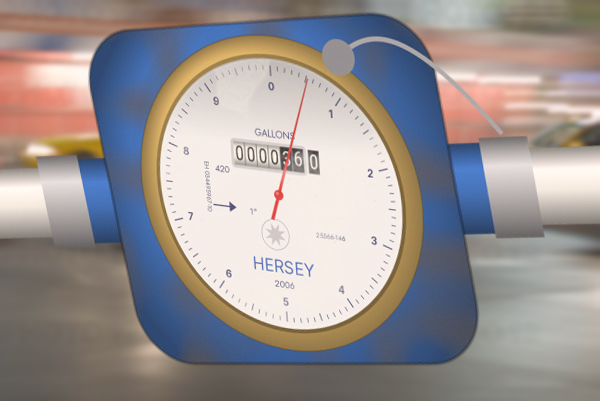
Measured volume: 360.5gal
